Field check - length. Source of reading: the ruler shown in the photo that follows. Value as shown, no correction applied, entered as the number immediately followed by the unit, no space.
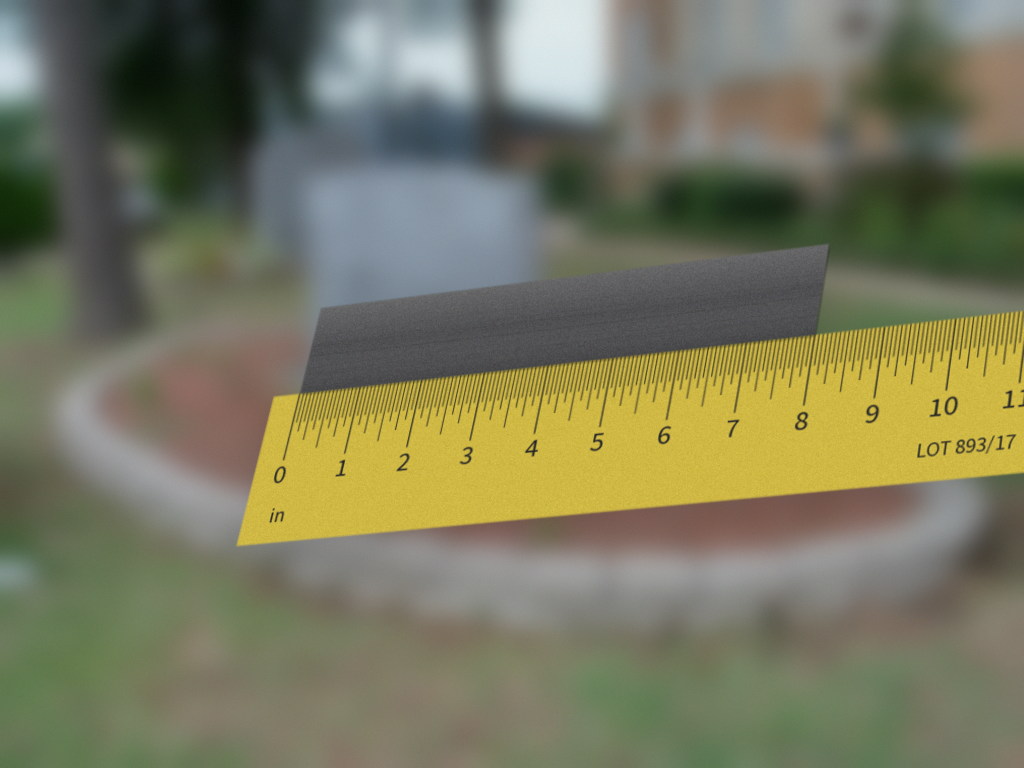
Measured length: 8in
